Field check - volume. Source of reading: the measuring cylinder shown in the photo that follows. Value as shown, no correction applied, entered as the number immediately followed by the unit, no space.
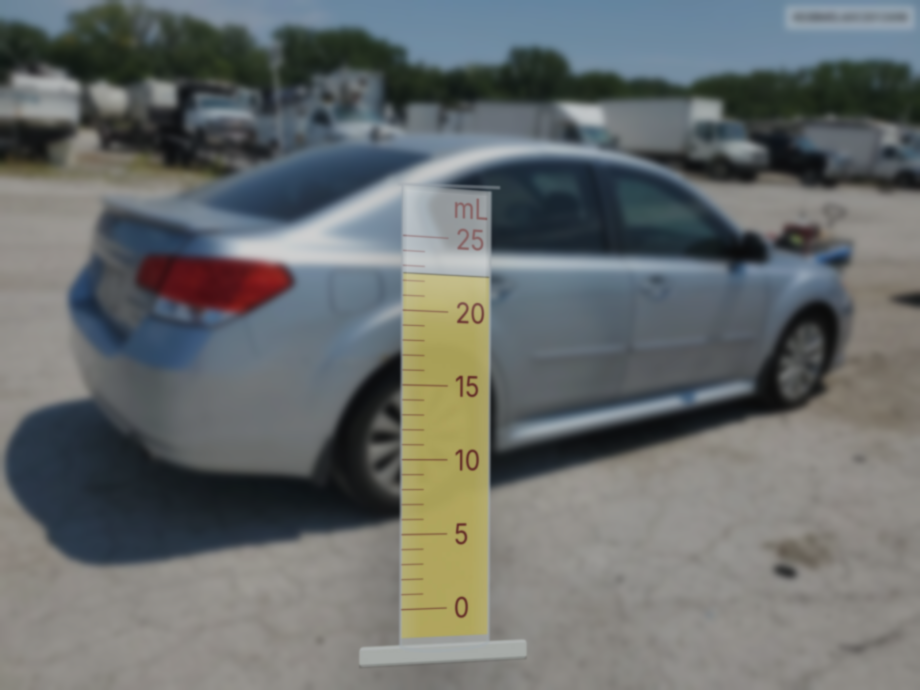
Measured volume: 22.5mL
